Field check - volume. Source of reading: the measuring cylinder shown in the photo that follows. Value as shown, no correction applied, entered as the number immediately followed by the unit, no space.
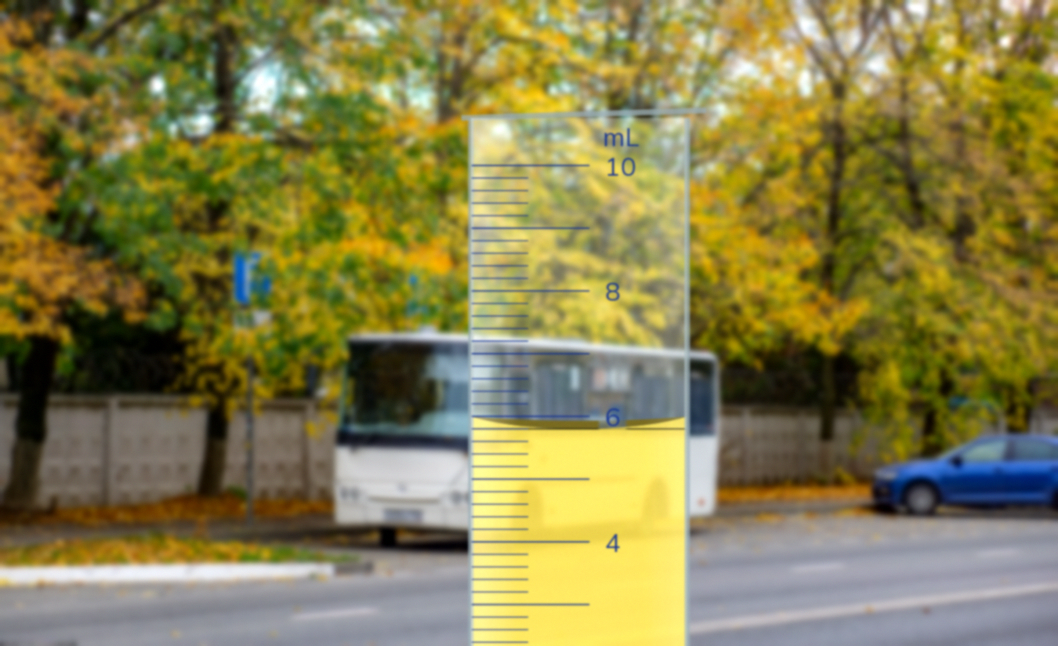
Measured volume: 5.8mL
